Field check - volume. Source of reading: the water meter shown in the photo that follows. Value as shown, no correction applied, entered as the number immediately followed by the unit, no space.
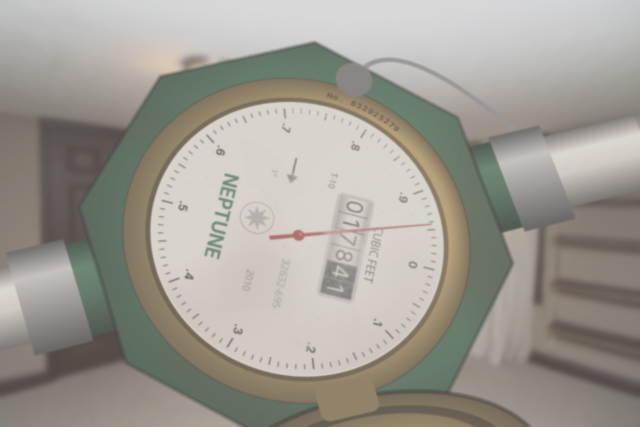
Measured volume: 17840.94ft³
